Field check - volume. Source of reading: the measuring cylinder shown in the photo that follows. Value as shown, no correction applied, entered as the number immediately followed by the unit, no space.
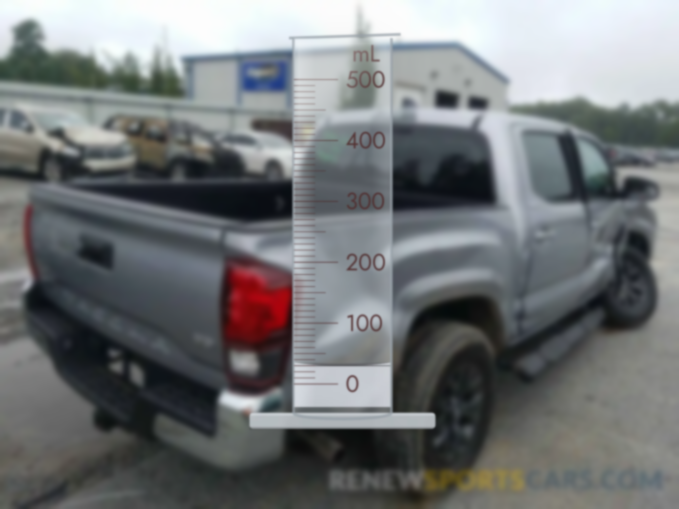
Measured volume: 30mL
